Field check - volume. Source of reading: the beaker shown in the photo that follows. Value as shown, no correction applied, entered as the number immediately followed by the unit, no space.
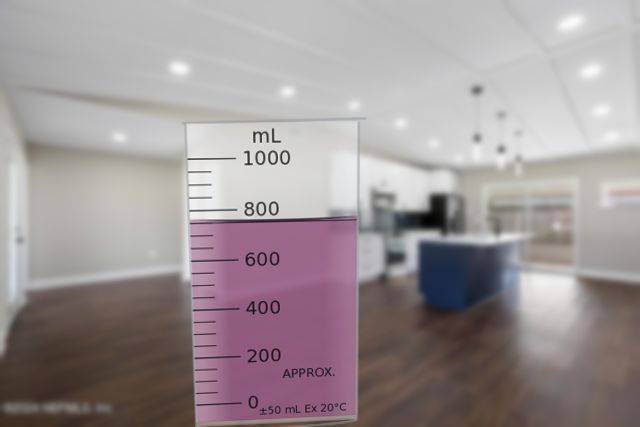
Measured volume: 750mL
